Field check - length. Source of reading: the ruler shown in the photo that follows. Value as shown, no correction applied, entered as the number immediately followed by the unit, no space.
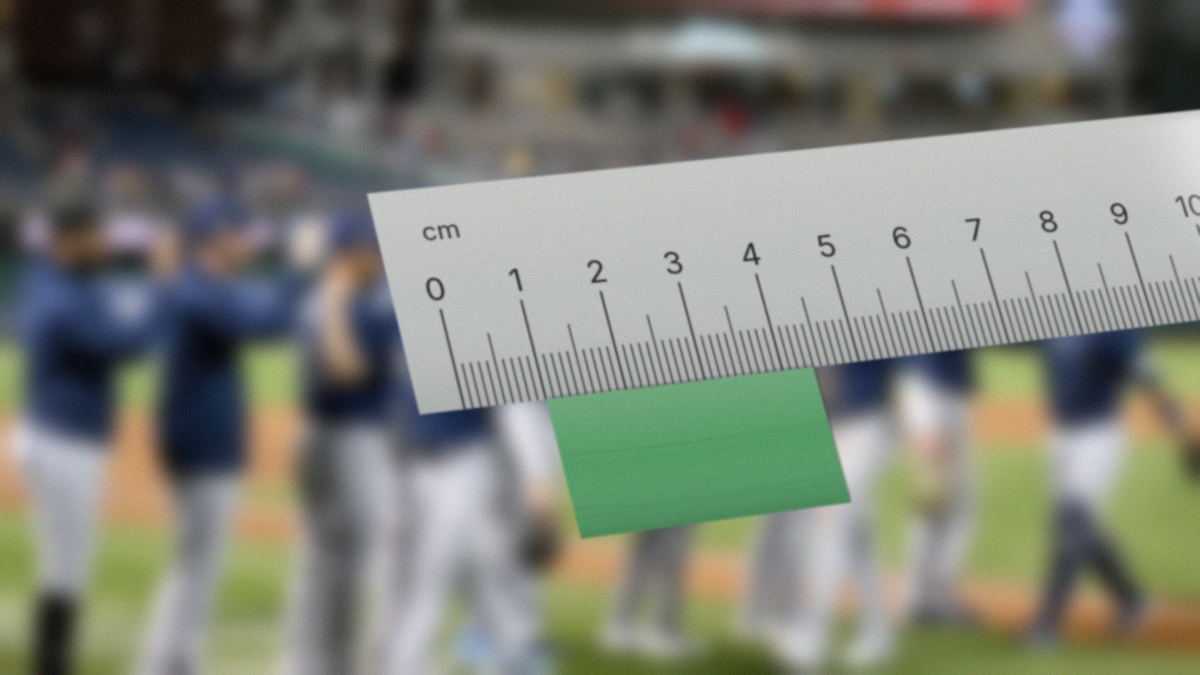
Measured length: 3.4cm
